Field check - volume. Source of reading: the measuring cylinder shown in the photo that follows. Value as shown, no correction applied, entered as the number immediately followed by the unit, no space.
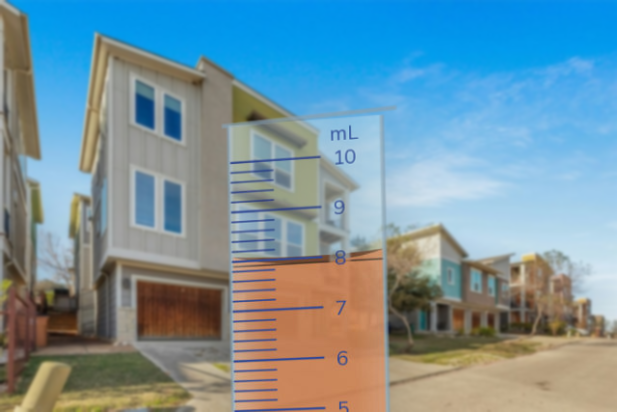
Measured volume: 7.9mL
